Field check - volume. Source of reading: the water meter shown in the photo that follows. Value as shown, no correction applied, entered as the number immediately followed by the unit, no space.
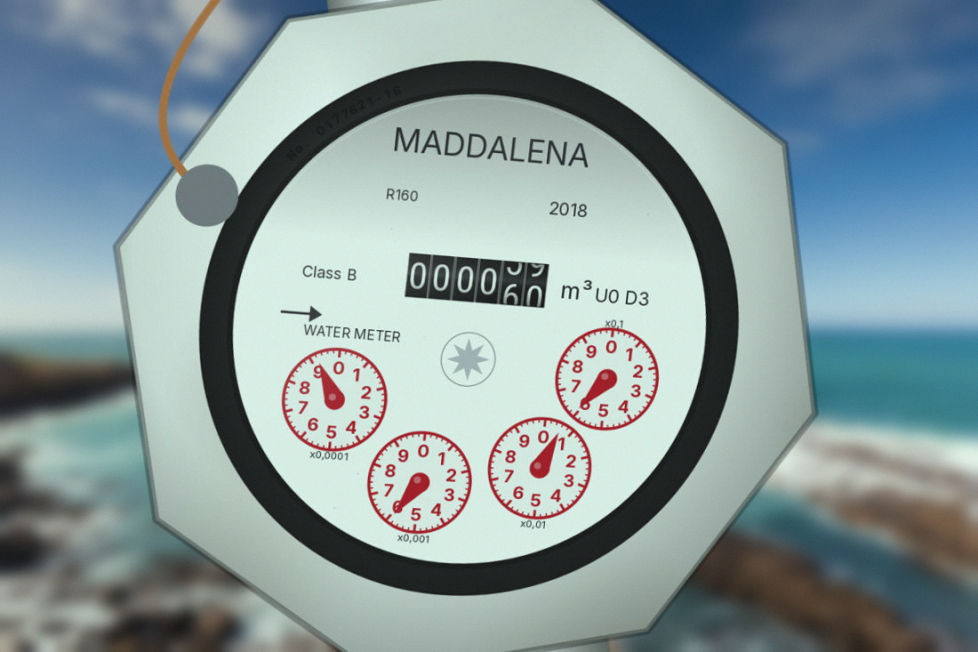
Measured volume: 59.6059m³
